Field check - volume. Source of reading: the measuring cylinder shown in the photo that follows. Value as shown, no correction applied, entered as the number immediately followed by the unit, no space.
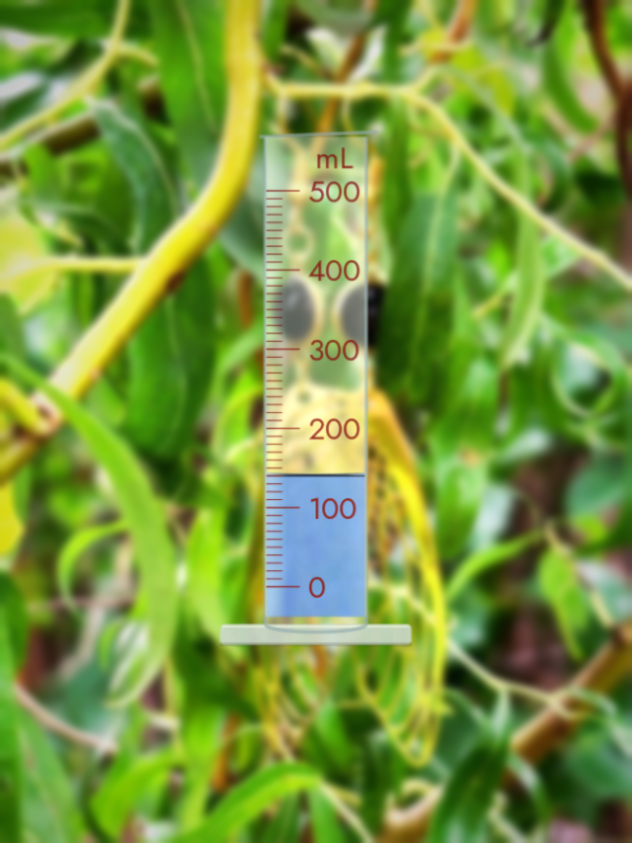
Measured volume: 140mL
